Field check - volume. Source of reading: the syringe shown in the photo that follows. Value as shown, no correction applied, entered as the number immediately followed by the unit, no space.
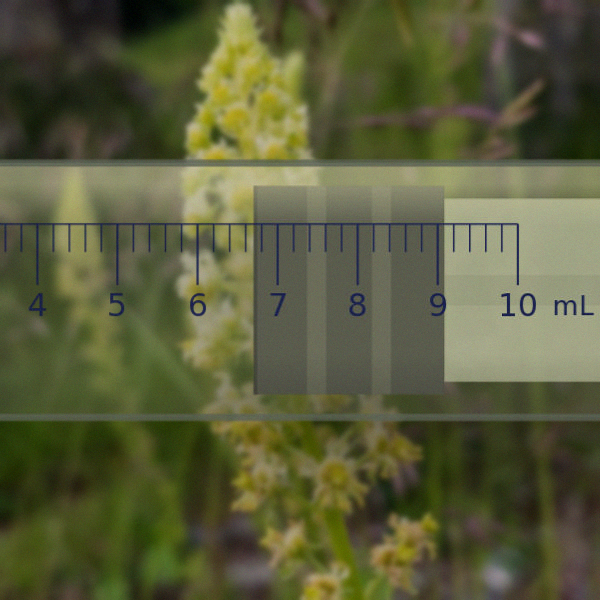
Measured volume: 6.7mL
